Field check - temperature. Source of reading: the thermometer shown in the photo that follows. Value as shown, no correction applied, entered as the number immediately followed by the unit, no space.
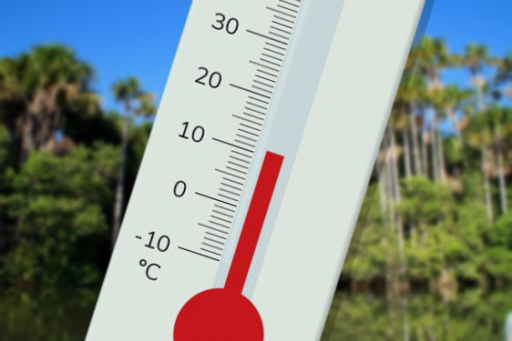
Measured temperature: 11°C
